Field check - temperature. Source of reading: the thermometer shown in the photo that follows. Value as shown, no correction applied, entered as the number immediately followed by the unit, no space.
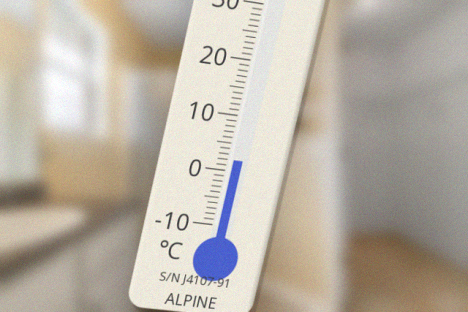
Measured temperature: 2°C
